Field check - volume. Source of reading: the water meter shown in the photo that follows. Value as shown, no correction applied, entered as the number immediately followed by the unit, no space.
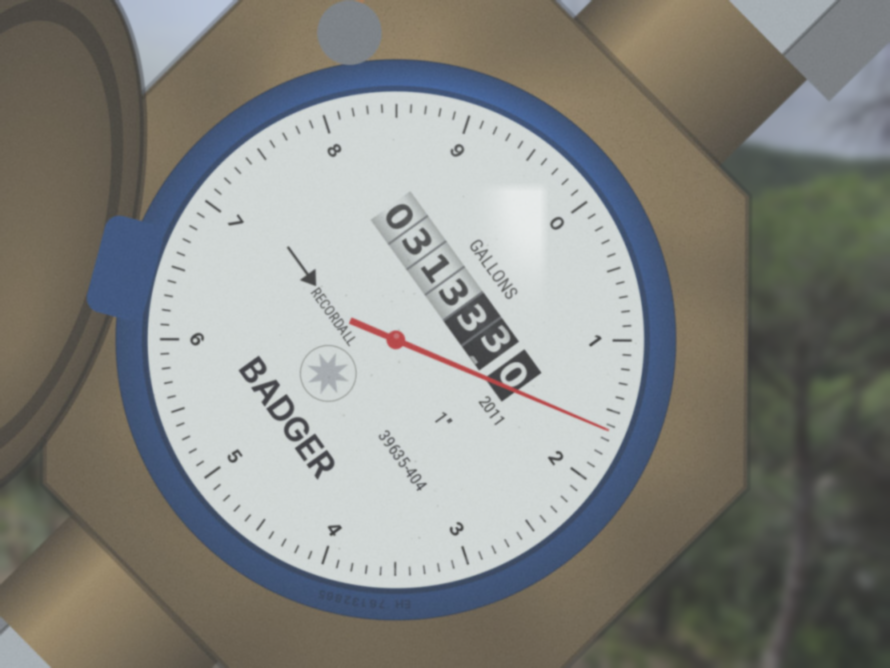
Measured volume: 313331.6gal
